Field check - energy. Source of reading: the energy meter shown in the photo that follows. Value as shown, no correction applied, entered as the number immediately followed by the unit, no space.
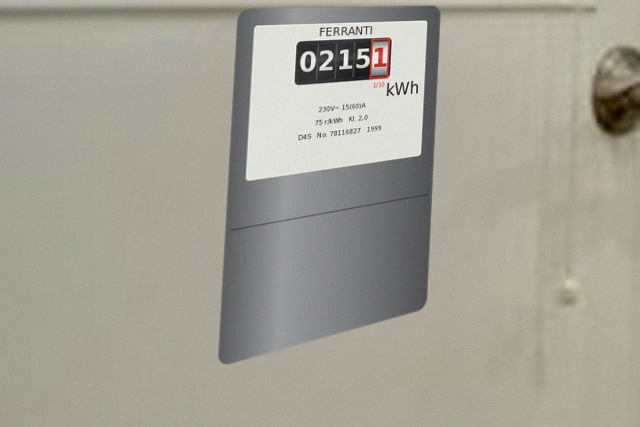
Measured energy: 215.1kWh
